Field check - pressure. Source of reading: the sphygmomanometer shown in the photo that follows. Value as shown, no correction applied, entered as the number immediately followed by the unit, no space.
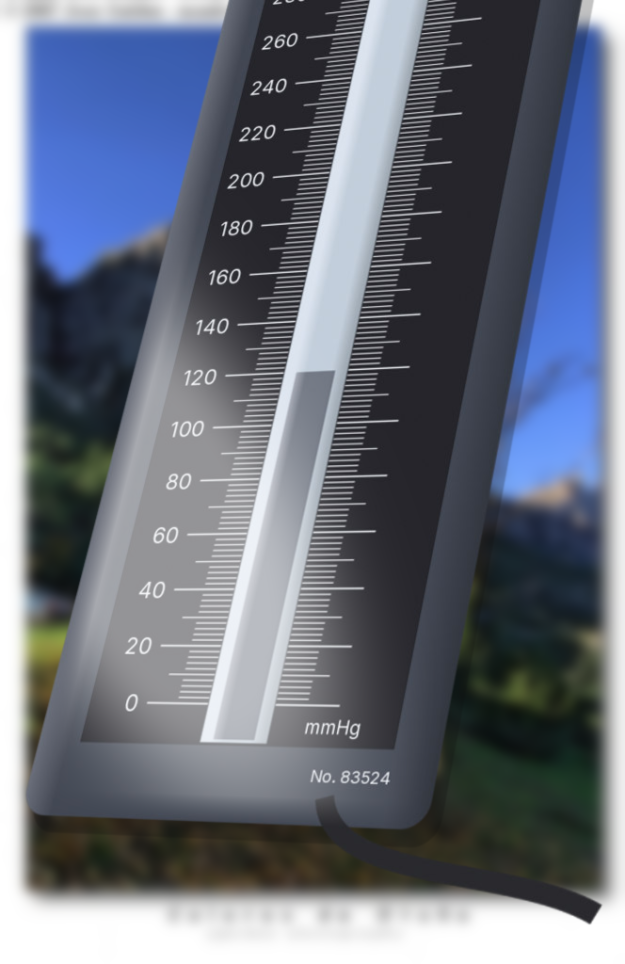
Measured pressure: 120mmHg
